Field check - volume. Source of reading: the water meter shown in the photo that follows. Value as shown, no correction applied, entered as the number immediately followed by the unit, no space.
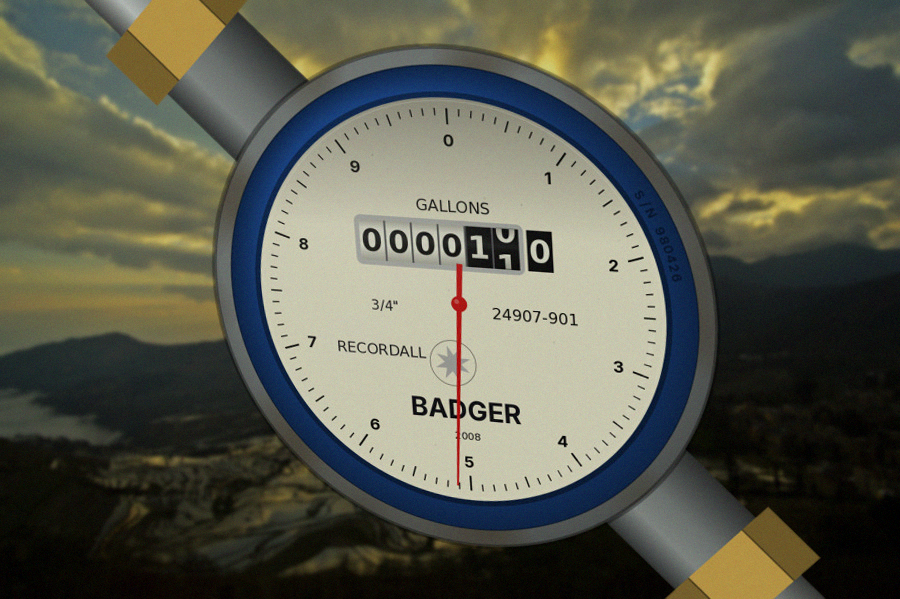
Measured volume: 105.1gal
